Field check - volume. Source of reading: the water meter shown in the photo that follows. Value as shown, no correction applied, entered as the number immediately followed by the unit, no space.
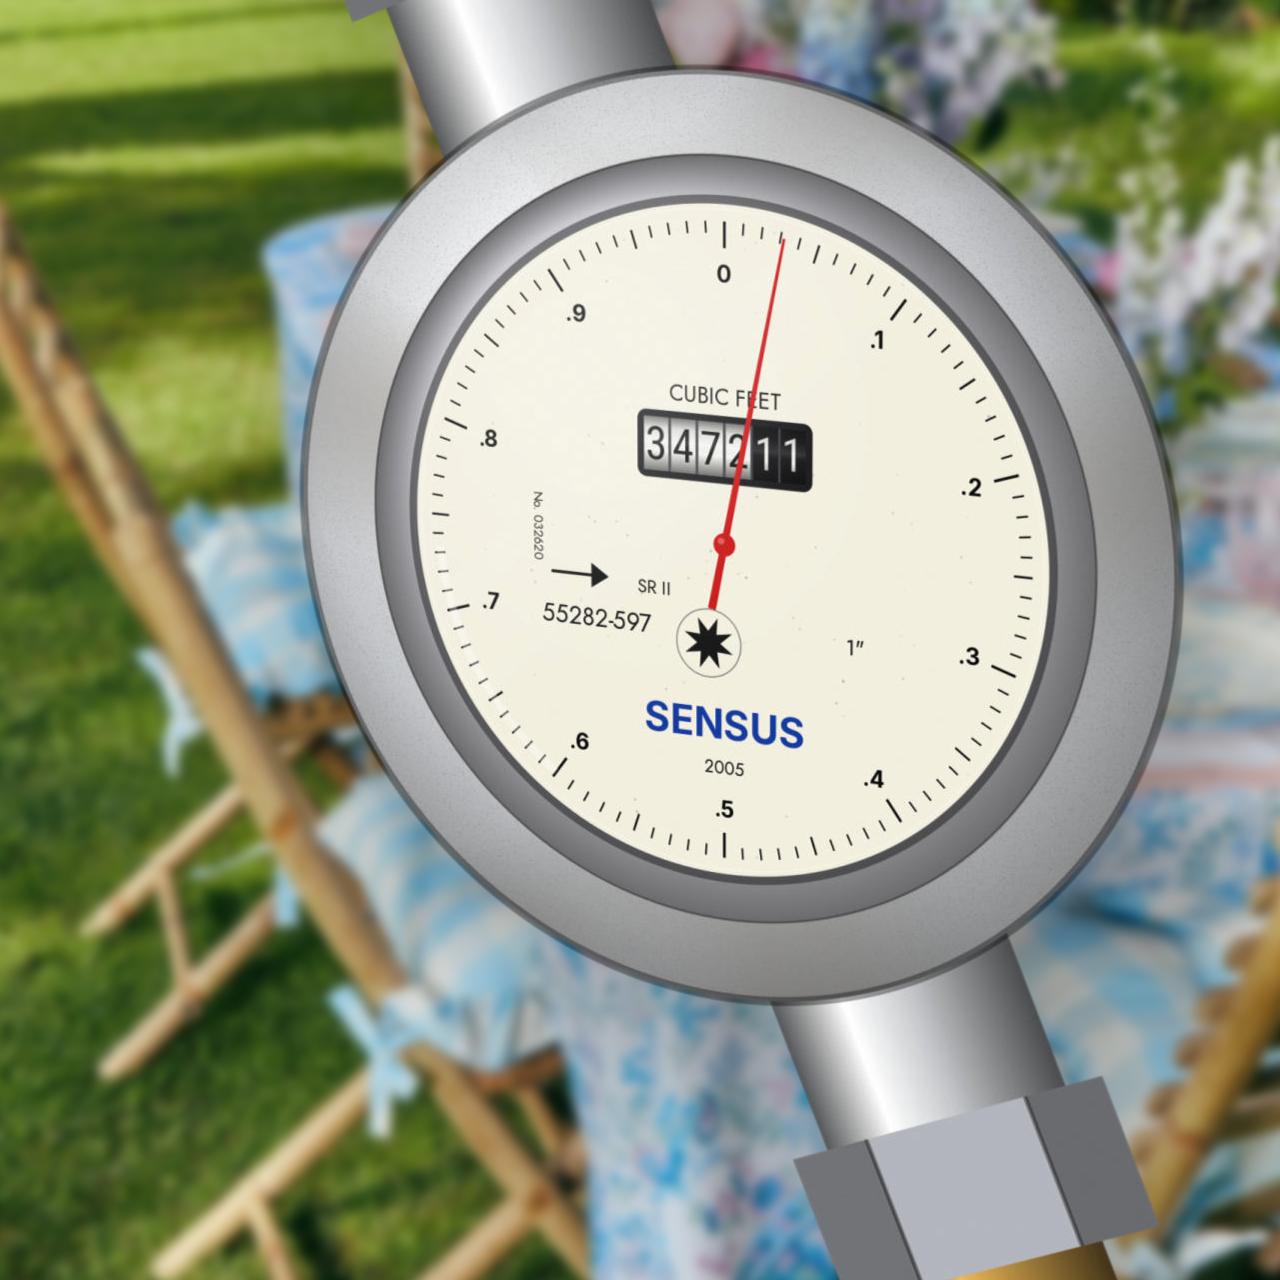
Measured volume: 347211.03ft³
